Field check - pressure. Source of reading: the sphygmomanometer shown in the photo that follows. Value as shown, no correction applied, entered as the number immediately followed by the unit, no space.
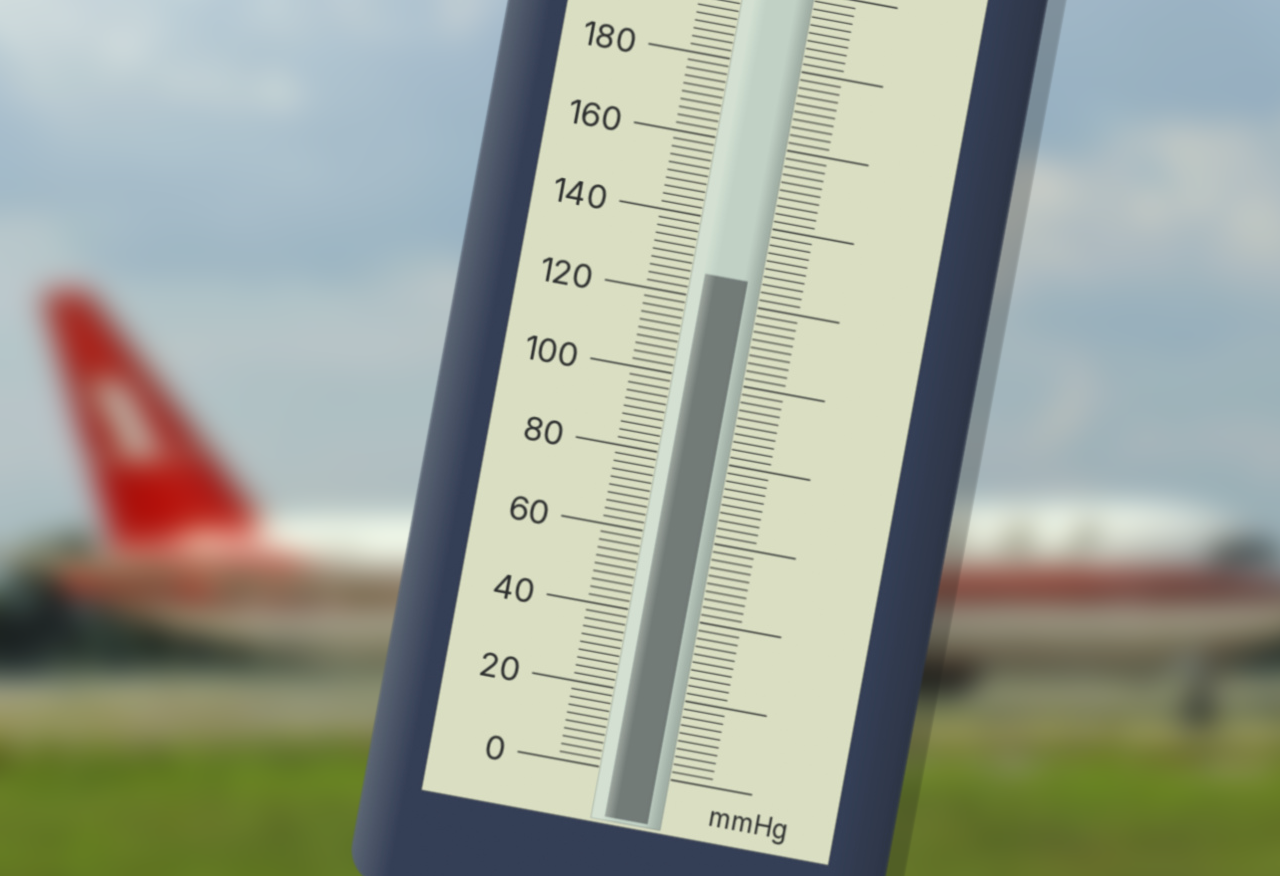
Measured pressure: 126mmHg
